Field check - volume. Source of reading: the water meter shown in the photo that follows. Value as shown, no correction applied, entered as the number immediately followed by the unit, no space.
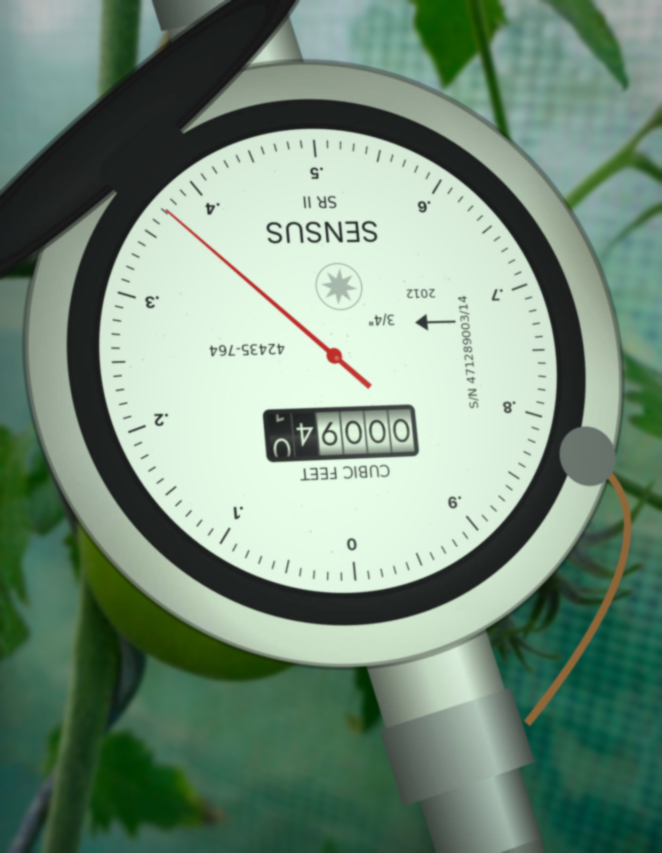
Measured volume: 940.37ft³
